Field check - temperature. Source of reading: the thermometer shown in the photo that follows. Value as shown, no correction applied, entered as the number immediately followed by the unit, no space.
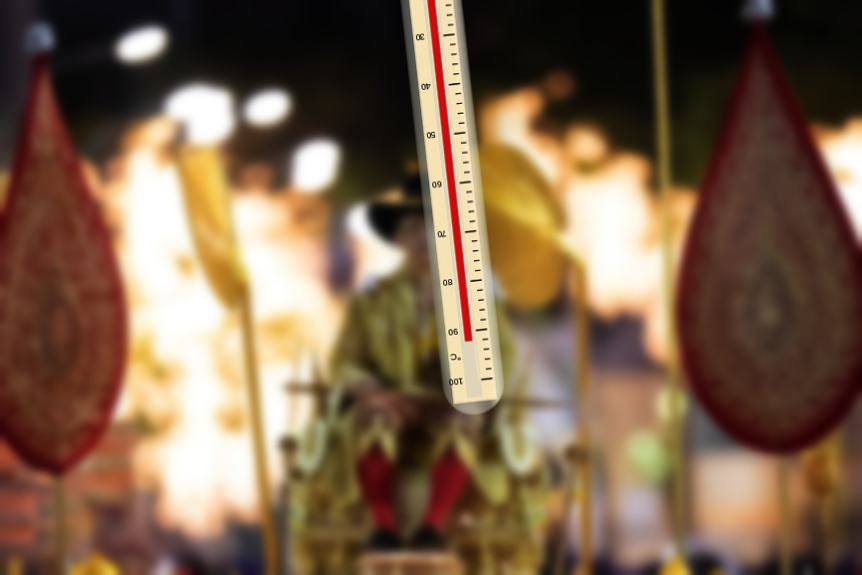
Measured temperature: 92°C
